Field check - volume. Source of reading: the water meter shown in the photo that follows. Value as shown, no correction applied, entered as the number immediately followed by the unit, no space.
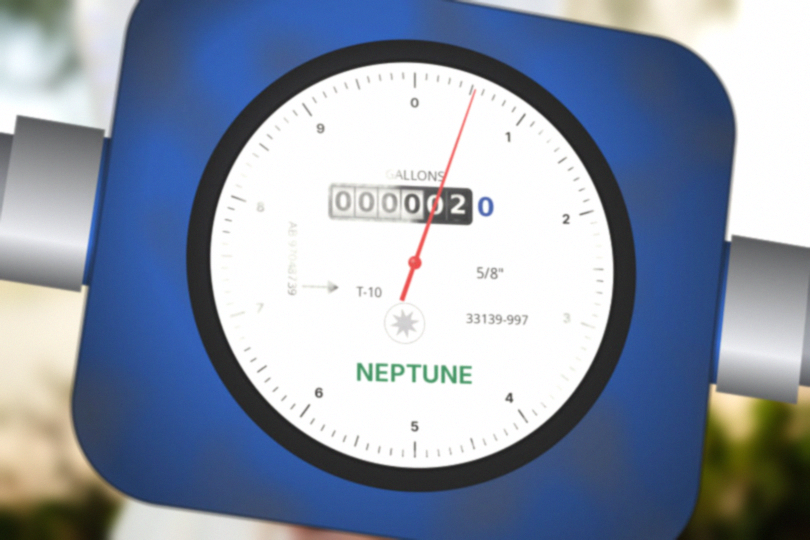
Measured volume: 20.5gal
